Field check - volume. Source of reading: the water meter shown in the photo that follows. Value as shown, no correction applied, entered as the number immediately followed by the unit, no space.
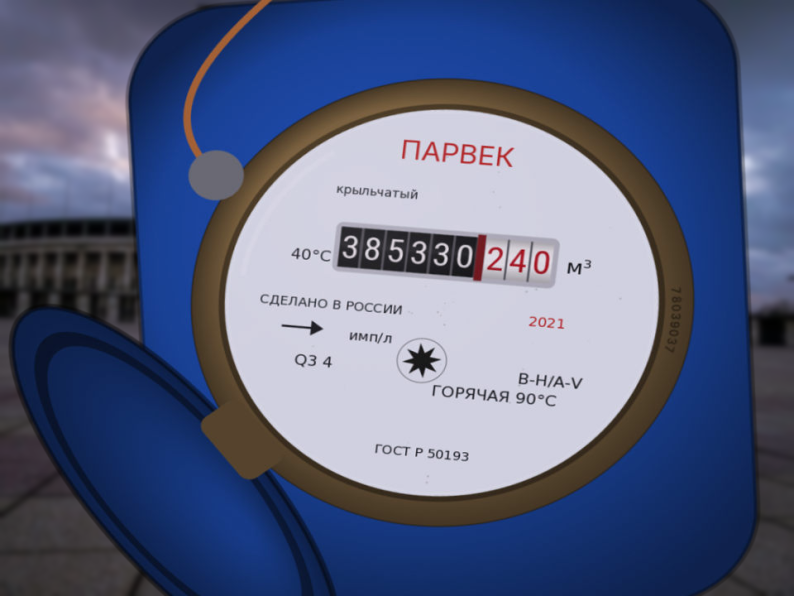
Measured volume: 385330.240m³
